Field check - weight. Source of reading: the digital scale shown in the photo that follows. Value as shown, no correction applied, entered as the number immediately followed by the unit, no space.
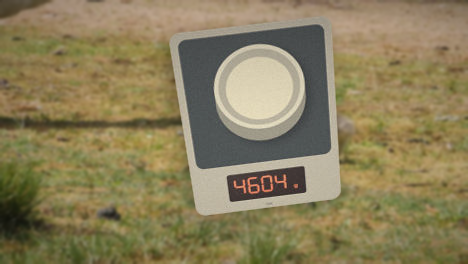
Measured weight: 4604g
